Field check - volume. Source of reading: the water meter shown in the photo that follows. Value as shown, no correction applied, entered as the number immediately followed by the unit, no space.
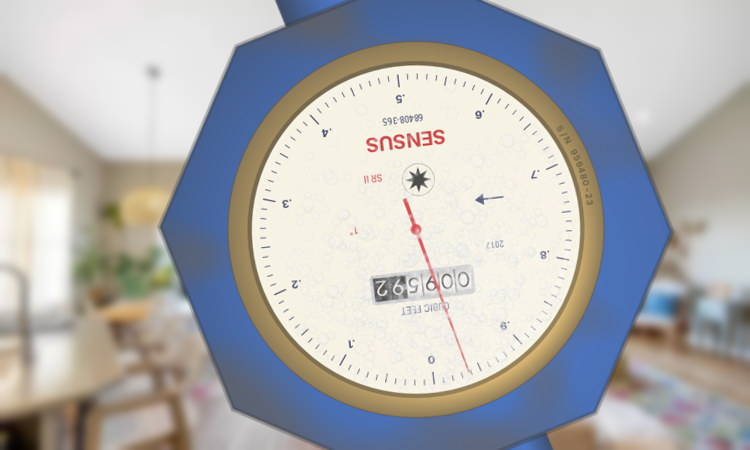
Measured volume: 9591.96ft³
